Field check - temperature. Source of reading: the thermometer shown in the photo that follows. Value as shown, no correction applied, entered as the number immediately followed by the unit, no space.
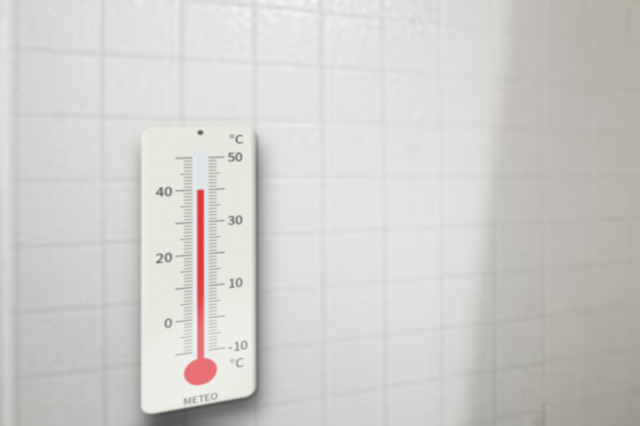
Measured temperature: 40°C
